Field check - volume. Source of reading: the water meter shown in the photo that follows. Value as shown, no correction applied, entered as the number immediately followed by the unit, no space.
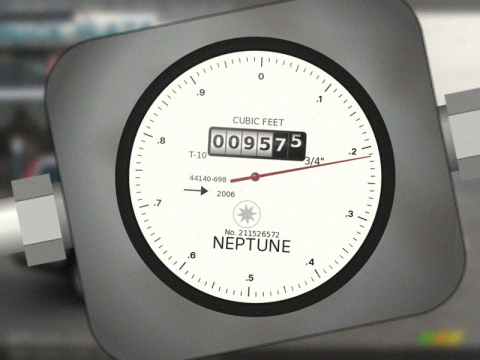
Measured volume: 9575.21ft³
